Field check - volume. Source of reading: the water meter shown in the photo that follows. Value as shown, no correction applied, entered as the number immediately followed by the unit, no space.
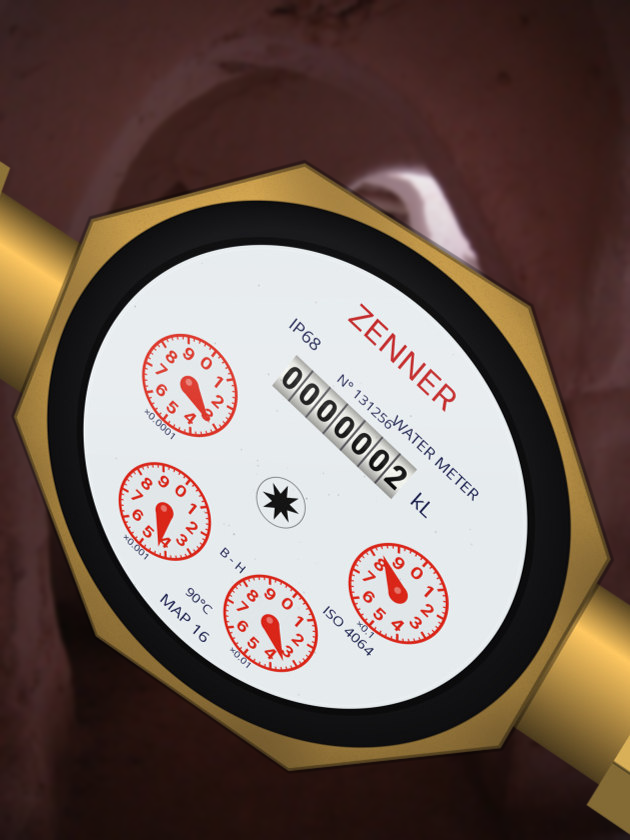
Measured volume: 2.8343kL
